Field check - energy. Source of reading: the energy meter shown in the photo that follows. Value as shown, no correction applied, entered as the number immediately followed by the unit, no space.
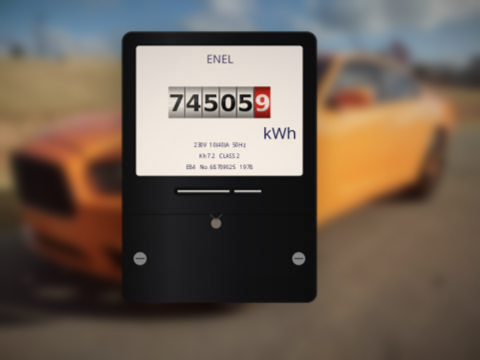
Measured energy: 74505.9kWh
